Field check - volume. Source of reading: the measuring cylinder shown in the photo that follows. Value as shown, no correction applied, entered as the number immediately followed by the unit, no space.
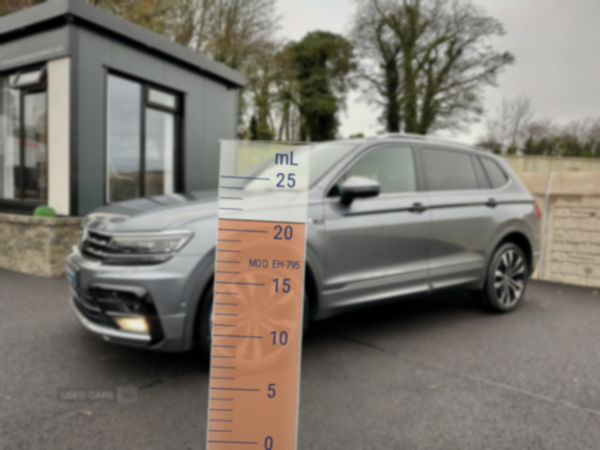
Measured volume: 21mL
